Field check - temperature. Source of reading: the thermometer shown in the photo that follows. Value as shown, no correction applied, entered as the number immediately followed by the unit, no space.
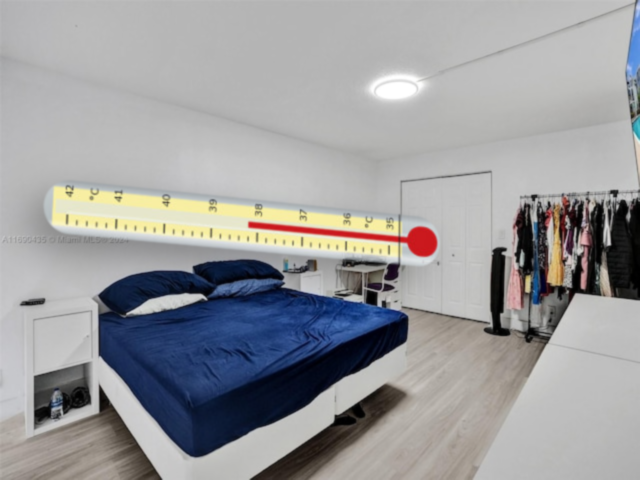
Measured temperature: 38.2°C
